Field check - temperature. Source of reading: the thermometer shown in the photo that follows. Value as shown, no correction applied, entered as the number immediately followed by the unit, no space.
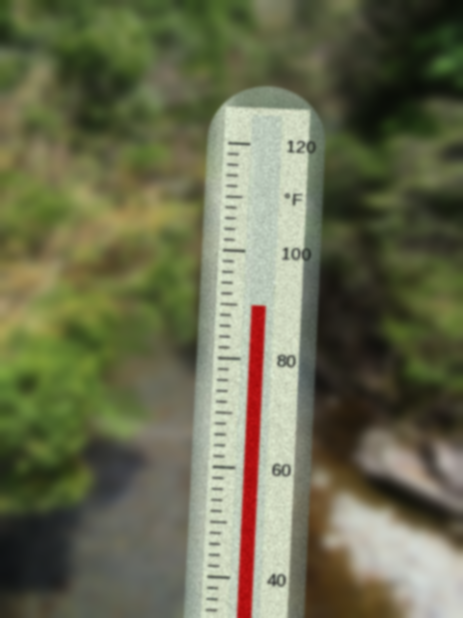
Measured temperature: 90°F
